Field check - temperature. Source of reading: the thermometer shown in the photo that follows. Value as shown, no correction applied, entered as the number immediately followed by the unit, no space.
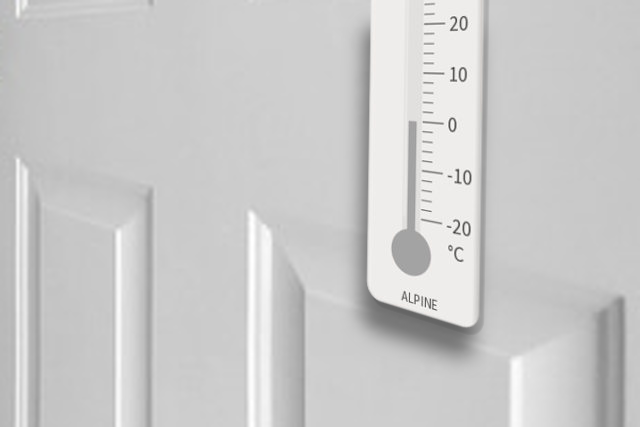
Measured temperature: 0°C
